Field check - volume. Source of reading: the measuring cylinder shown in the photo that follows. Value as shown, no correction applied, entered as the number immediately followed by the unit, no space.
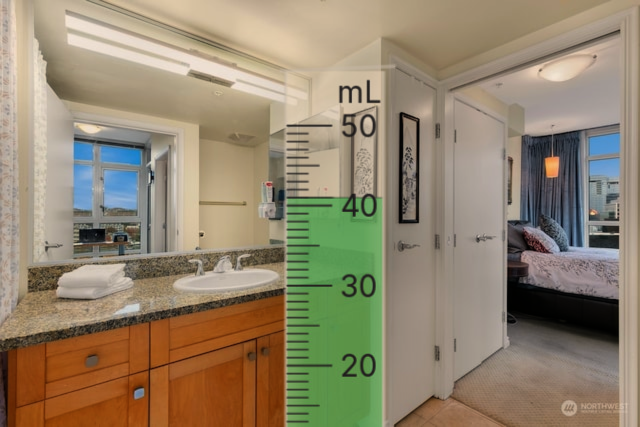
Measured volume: 41mL
